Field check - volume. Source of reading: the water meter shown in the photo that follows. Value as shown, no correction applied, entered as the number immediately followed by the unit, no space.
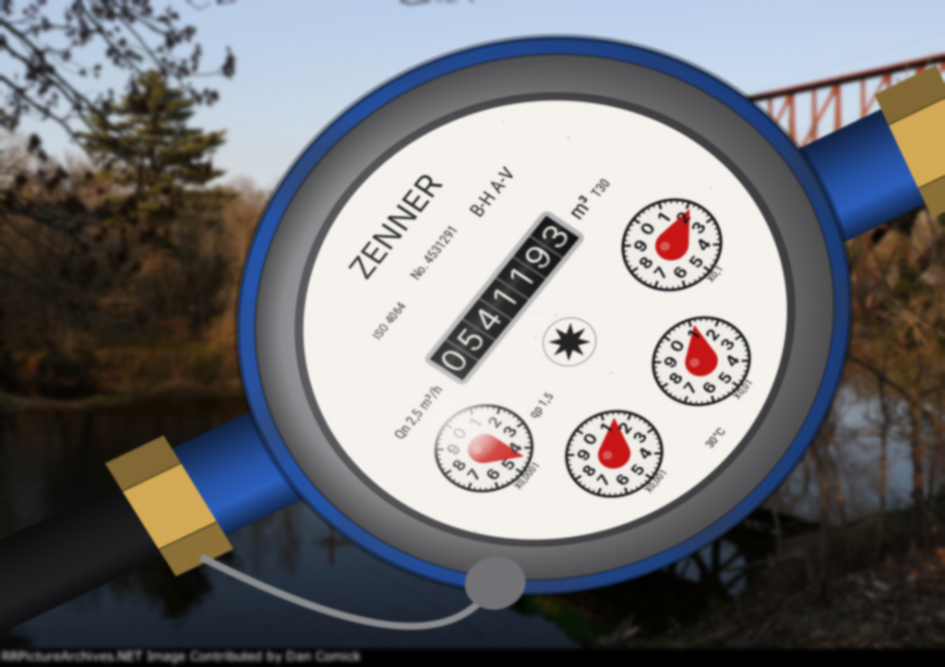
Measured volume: 541193.2114m³
